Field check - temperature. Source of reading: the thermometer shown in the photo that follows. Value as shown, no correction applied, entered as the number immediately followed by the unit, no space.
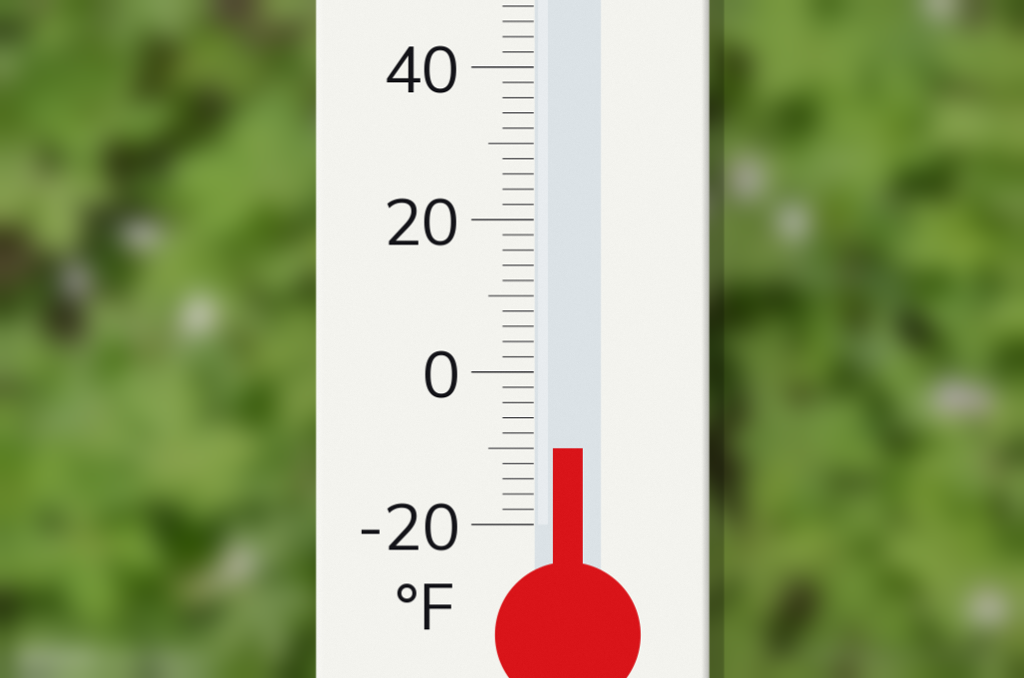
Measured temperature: -10°F
